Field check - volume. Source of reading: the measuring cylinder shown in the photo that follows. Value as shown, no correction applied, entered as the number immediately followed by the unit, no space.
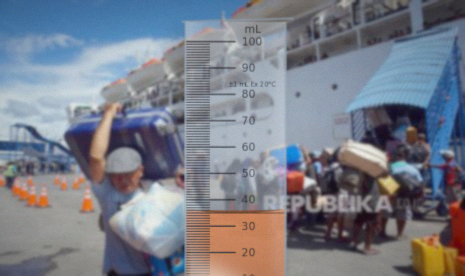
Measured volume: 35mL
